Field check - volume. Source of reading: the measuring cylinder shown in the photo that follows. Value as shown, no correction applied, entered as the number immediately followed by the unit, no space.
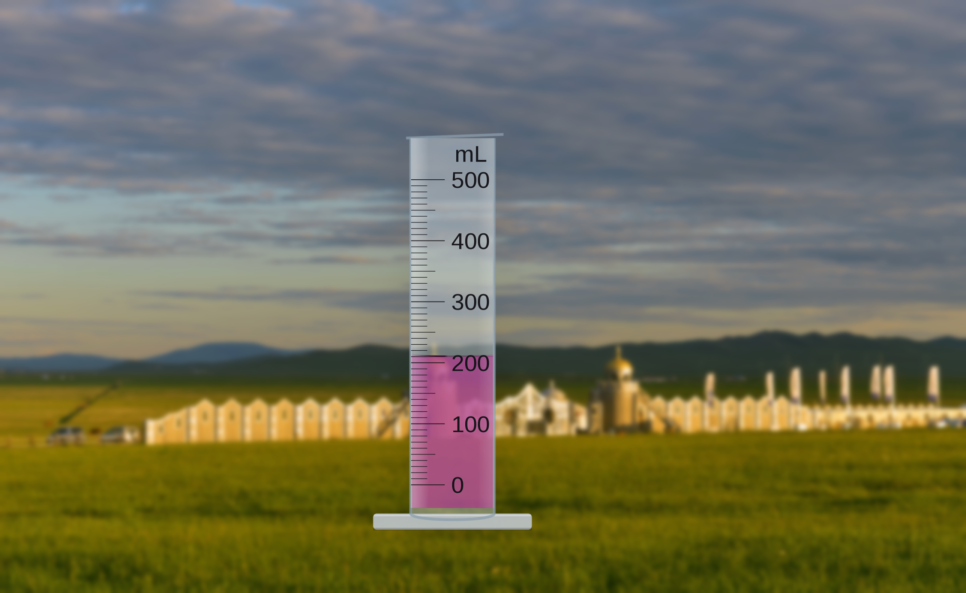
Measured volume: 210mL
